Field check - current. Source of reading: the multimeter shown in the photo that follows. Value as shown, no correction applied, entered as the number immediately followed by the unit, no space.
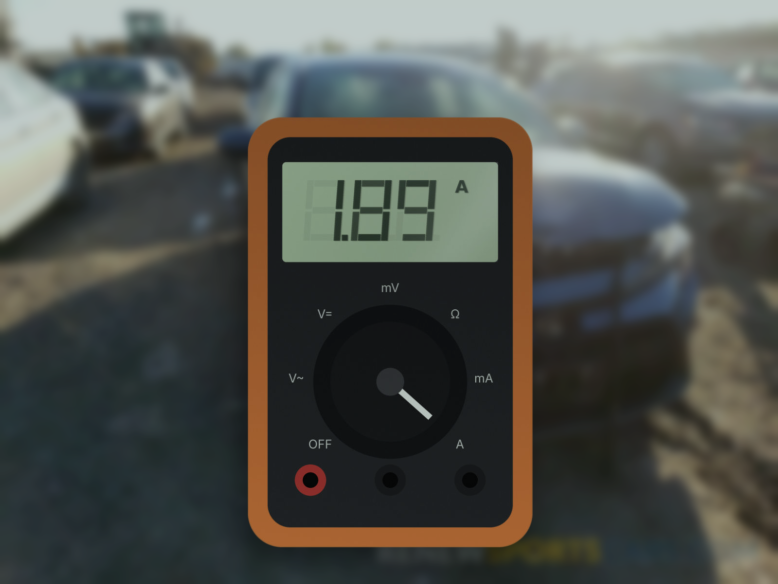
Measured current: 1.89A
